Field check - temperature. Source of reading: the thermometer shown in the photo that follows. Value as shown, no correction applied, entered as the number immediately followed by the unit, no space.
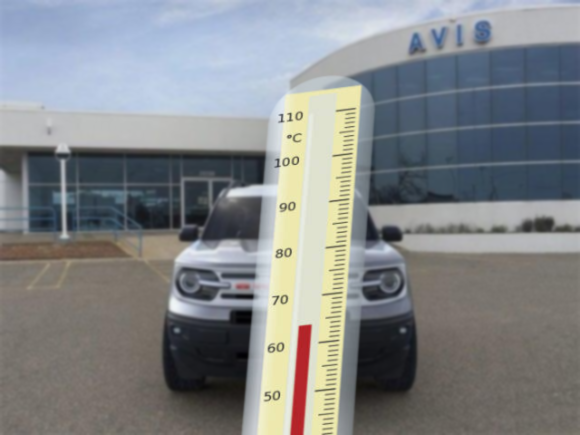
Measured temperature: 64°C
